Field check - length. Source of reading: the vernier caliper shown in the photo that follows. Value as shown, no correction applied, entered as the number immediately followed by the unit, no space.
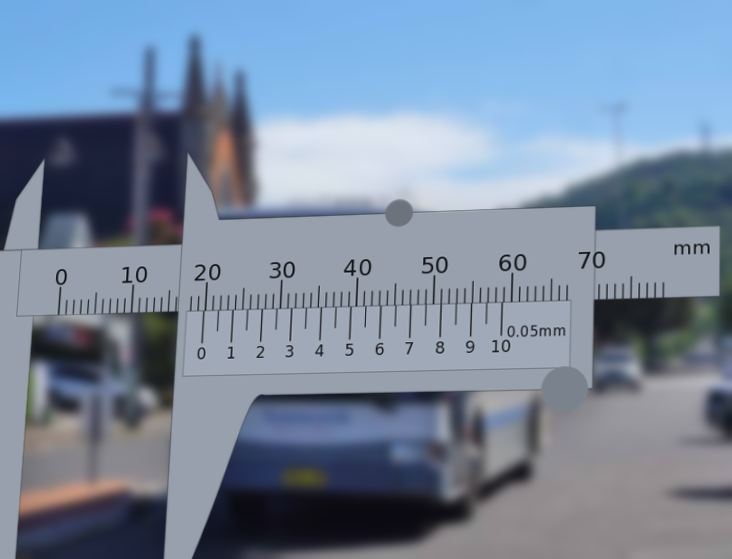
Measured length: 19.8mm
